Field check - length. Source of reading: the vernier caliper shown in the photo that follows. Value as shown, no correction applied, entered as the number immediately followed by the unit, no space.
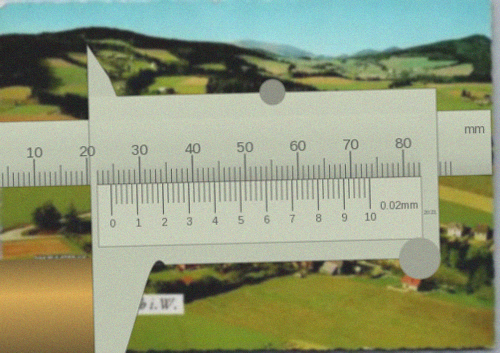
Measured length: 24.5mm
